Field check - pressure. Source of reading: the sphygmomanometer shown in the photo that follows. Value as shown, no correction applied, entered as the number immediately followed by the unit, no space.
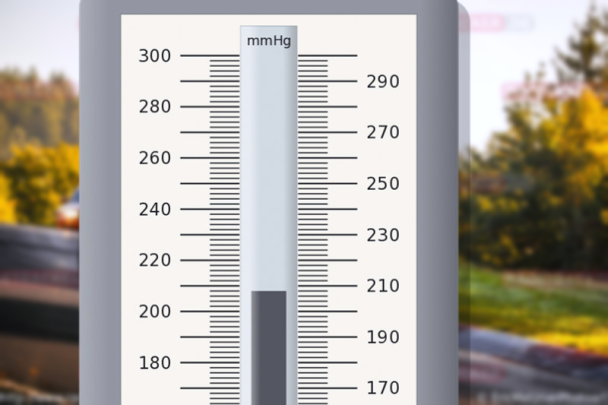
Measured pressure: 208mmHg
